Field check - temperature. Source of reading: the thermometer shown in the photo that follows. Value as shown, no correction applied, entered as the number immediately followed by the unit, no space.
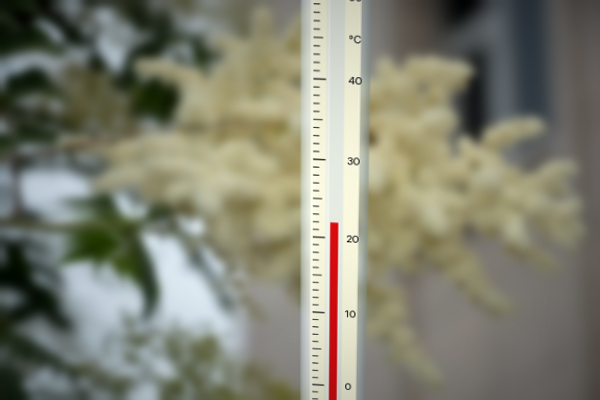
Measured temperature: 22°C
